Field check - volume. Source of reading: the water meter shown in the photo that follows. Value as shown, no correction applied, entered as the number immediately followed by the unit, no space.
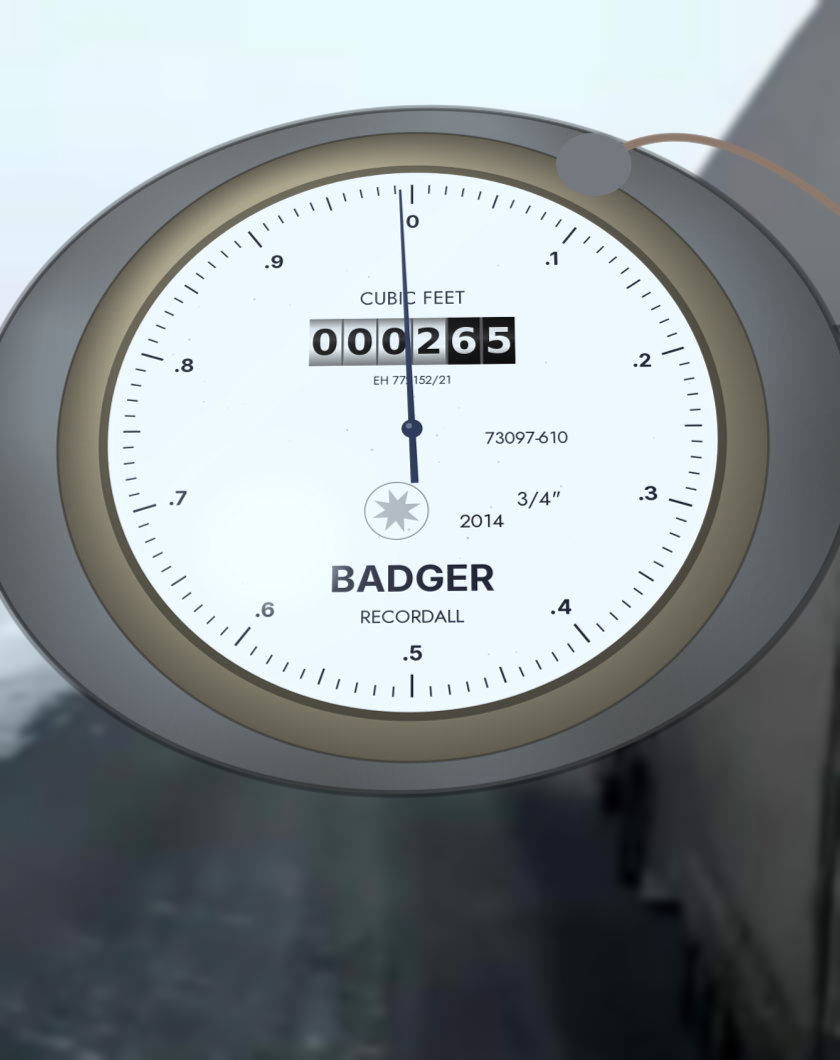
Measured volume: 264.99ft³
